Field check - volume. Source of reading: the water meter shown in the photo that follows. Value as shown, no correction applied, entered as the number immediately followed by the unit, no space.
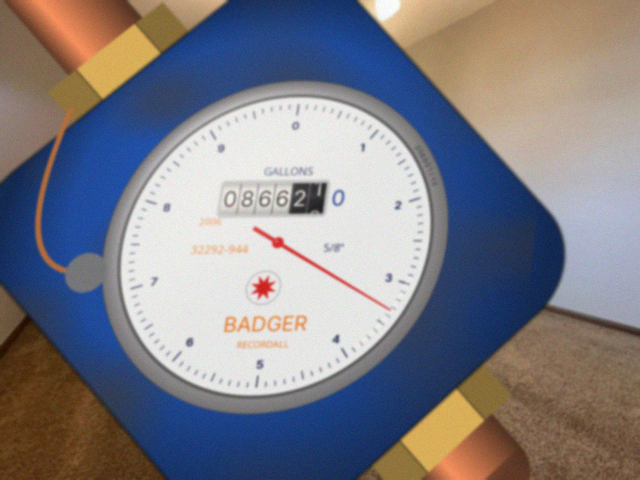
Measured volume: 866213.3gal
